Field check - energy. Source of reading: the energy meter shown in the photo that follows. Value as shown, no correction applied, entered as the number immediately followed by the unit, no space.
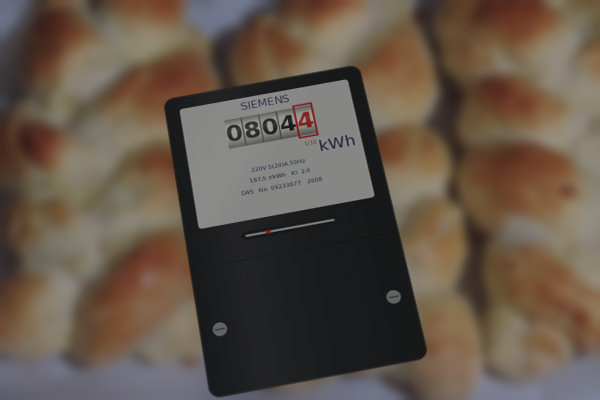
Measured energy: 804.4kWh
